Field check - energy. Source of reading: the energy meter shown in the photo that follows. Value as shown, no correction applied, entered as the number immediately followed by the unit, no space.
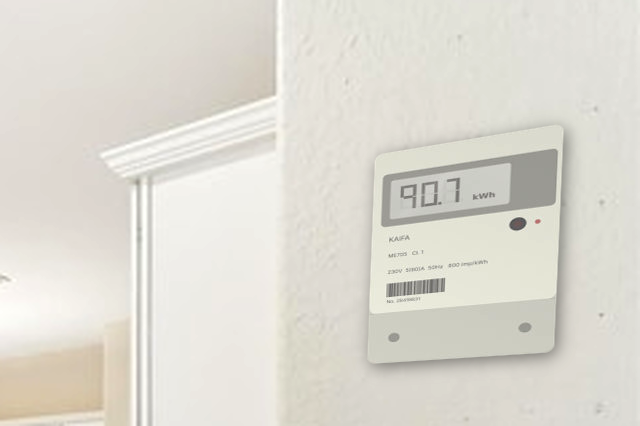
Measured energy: 90.7kWh
